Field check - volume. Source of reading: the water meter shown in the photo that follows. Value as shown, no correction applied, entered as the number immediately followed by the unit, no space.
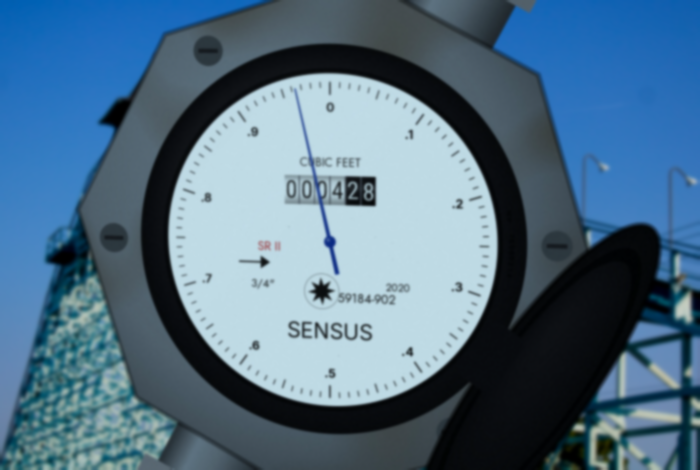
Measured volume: 427.96ft³
